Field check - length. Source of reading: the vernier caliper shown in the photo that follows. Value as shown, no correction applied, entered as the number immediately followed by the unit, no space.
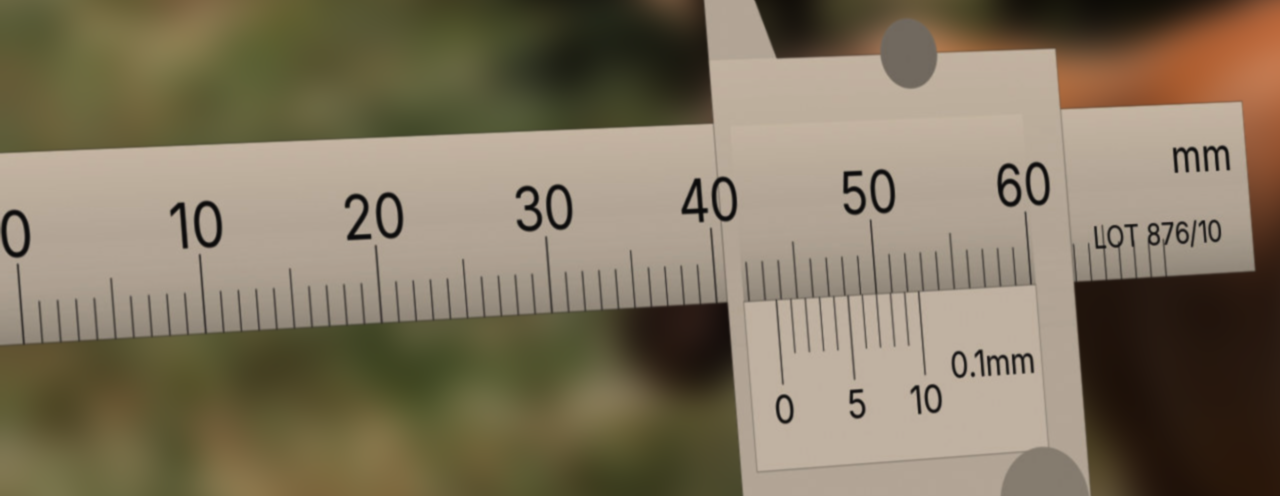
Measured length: 43.7mm
